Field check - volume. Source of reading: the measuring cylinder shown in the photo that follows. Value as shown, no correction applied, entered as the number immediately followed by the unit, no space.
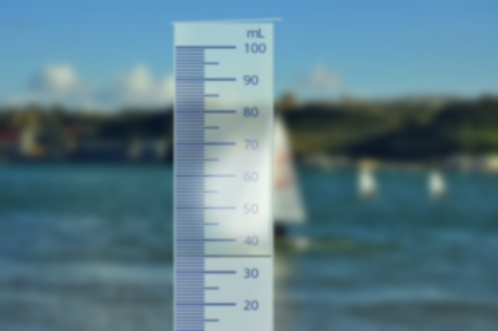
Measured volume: 35mL
